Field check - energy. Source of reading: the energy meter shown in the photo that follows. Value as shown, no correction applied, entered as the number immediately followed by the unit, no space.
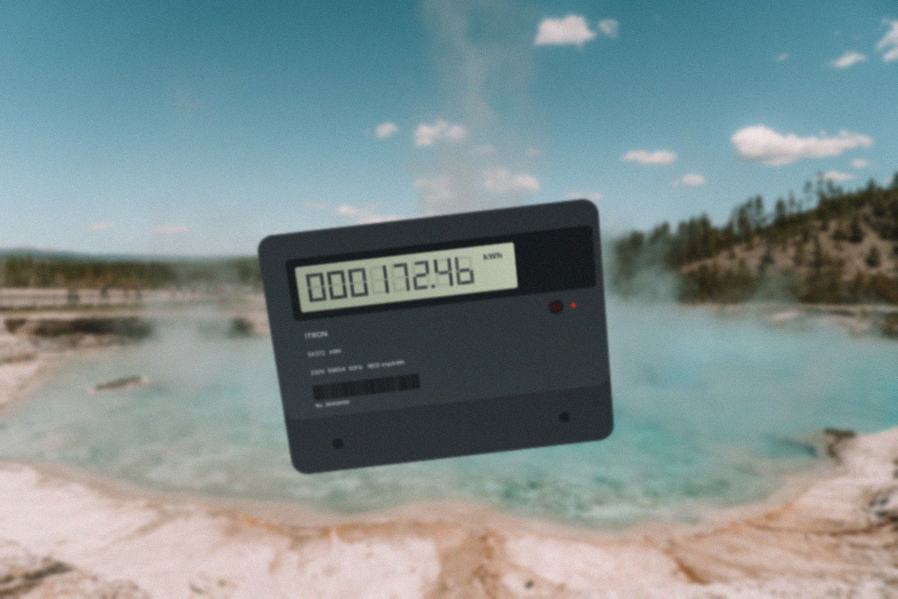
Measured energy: 172.46kWh
